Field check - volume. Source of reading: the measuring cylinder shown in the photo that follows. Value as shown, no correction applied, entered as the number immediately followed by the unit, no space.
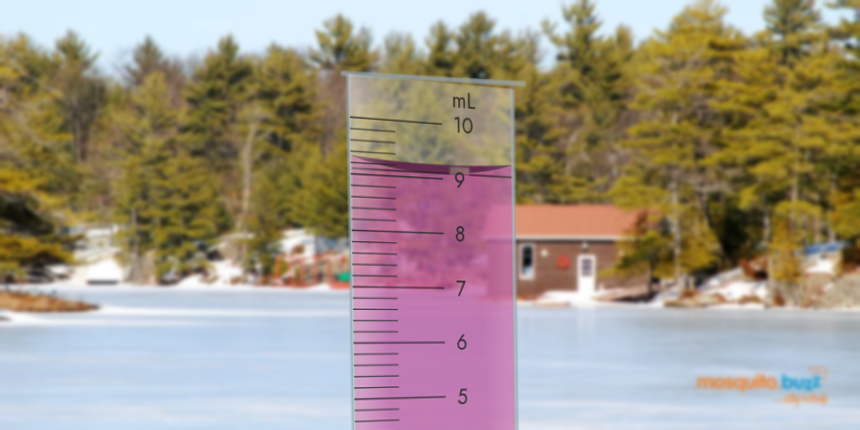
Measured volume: 9.1mL
